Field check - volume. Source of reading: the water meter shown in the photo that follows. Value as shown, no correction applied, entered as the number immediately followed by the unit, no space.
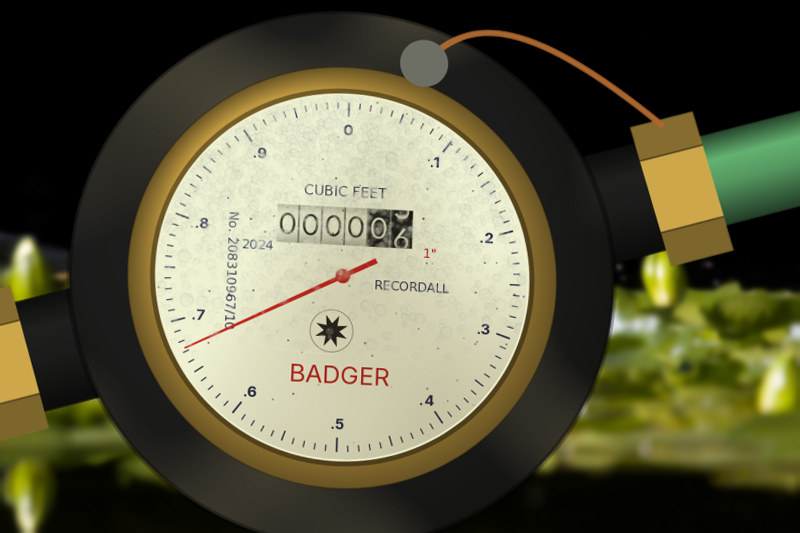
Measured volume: 5.67ft³
